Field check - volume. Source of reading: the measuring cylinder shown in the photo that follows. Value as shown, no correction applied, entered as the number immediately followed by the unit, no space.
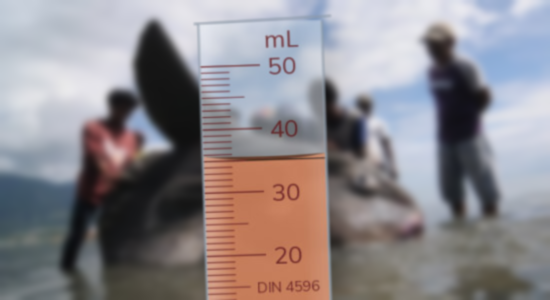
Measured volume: 35mL
